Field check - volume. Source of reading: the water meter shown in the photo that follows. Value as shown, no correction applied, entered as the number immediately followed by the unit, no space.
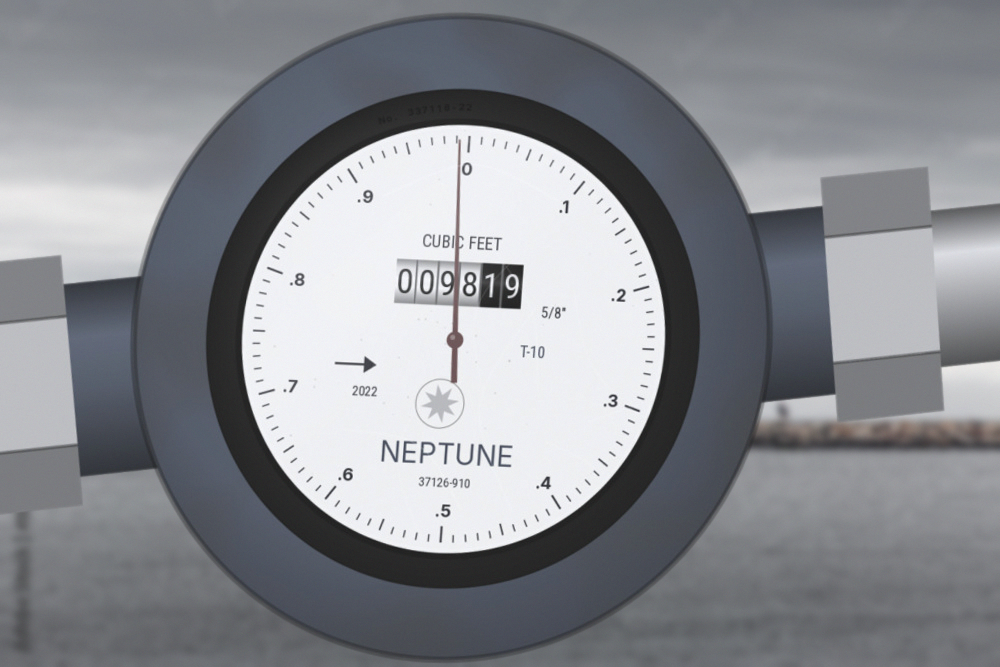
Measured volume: 9818.99ft³
